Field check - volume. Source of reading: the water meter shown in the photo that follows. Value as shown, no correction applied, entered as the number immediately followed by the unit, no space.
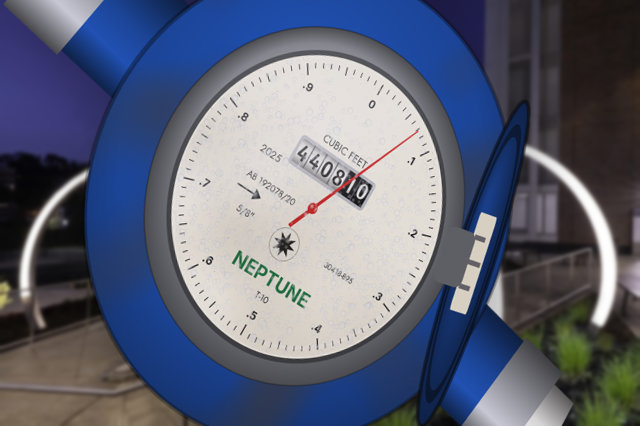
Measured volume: 440810.07ft³
